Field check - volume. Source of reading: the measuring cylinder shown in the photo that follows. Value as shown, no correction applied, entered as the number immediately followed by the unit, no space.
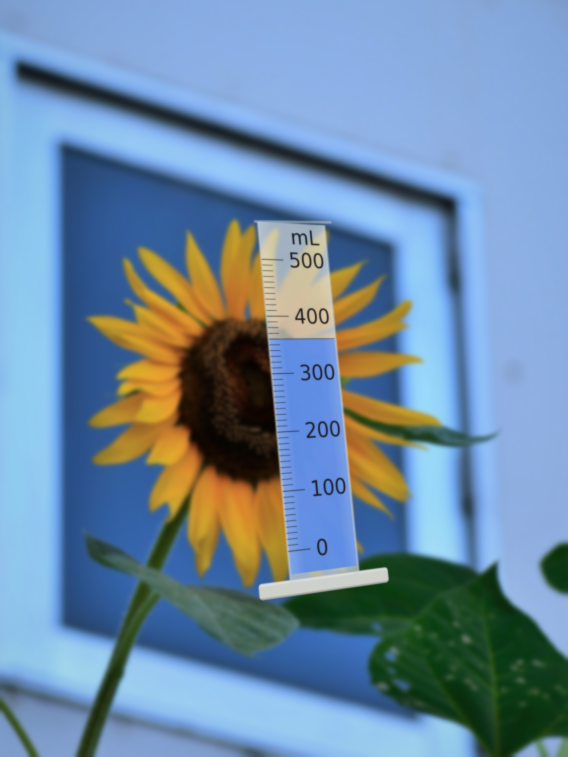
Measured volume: 360mL
